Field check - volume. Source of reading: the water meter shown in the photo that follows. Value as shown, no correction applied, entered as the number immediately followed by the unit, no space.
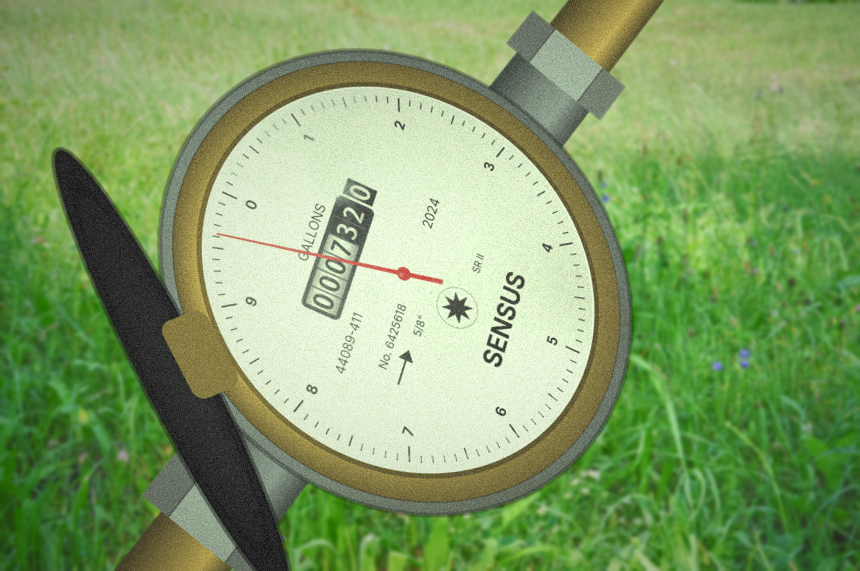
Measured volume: 7319.6gal
